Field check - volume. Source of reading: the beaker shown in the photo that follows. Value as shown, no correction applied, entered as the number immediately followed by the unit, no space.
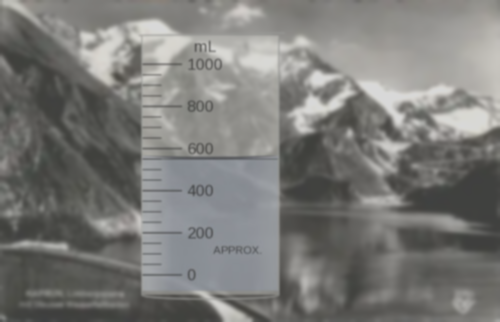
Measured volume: 550mL
